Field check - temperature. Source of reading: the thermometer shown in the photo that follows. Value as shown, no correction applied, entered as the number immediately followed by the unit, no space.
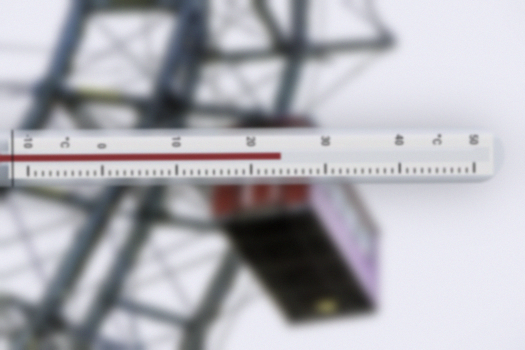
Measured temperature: 24°C
